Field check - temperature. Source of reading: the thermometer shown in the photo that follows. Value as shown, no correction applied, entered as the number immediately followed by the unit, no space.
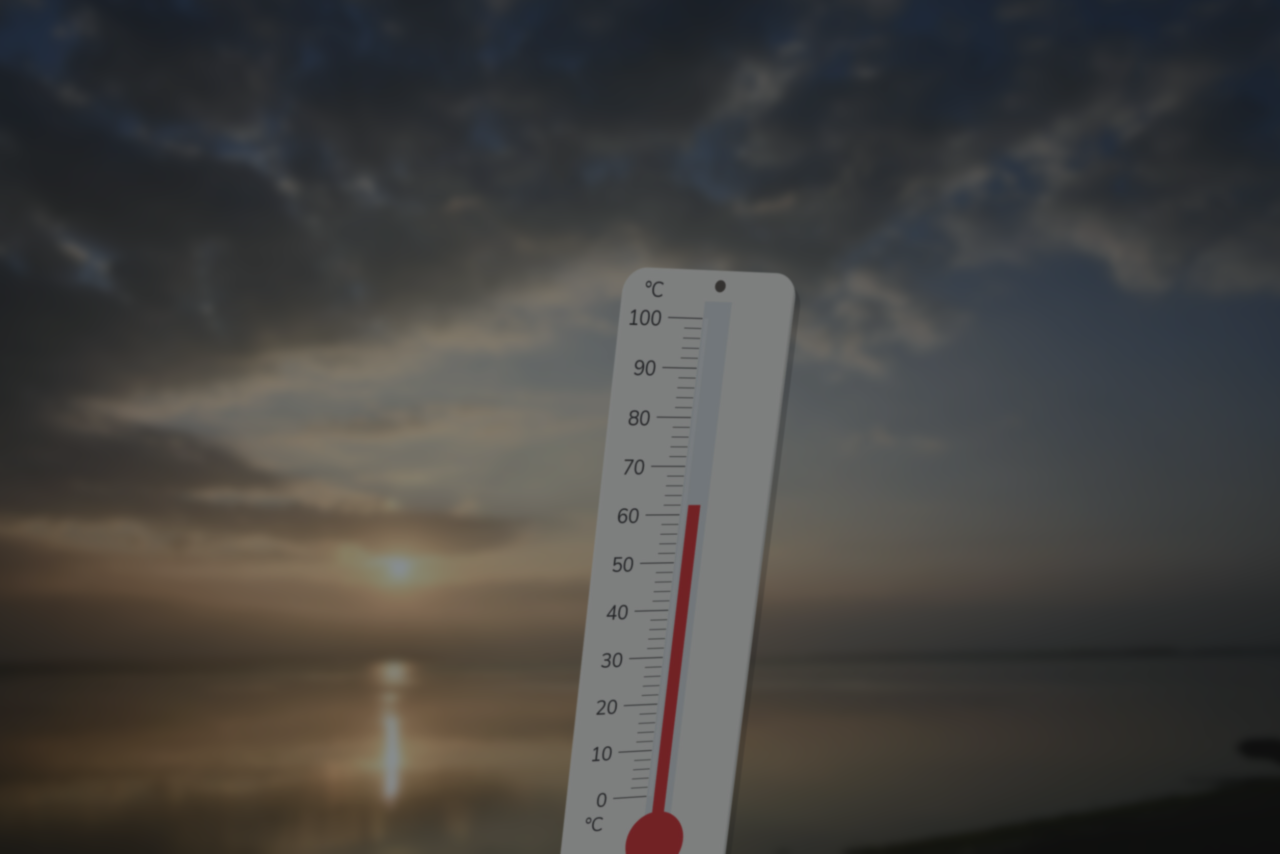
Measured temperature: 62°C
